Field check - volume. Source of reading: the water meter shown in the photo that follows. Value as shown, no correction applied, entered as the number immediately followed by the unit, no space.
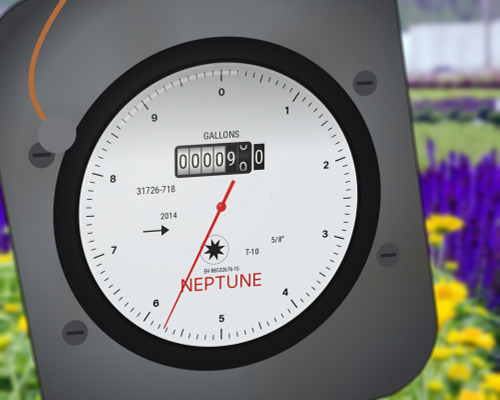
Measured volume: 985.7gal
